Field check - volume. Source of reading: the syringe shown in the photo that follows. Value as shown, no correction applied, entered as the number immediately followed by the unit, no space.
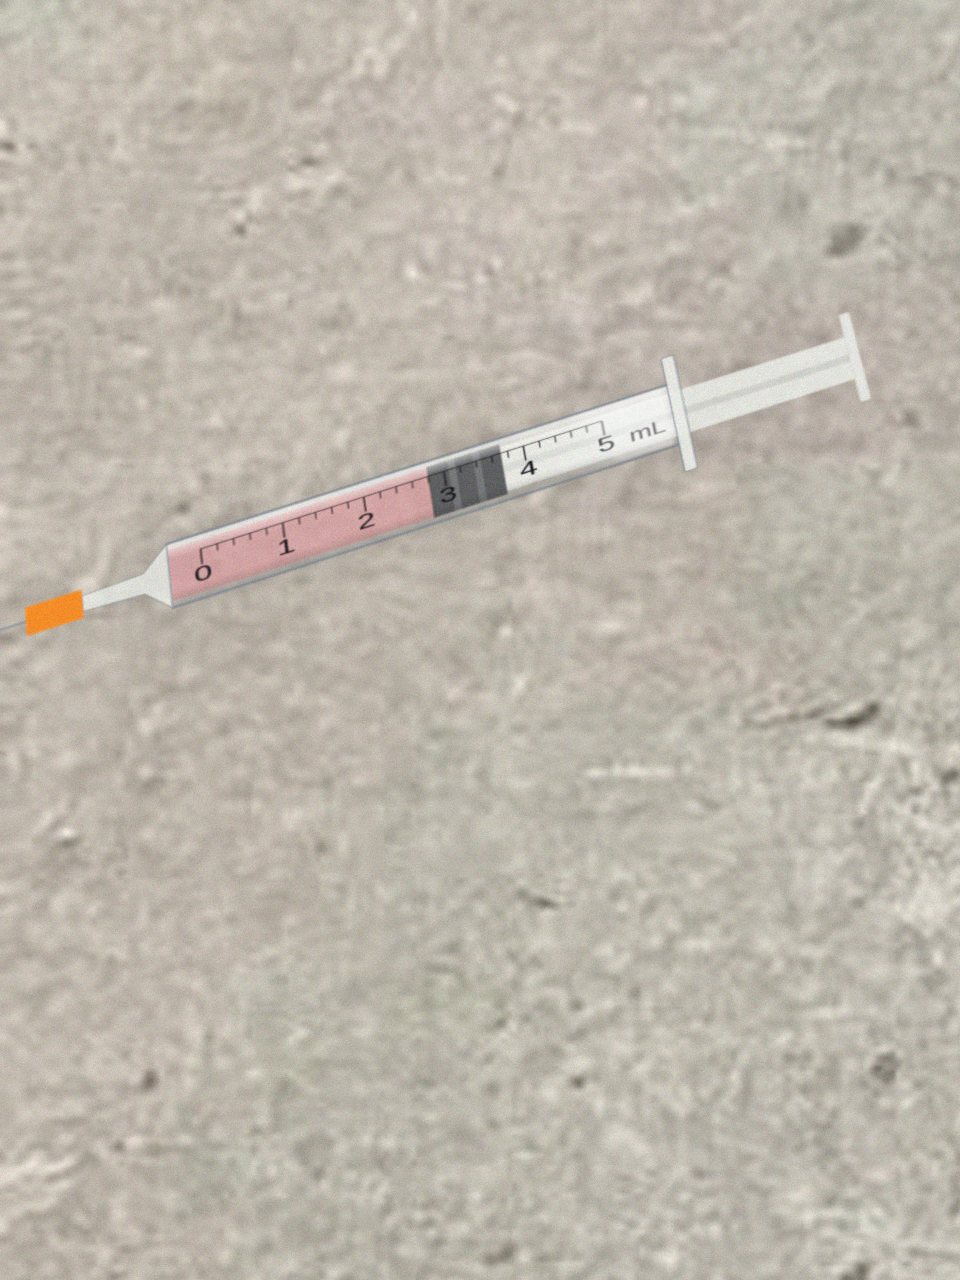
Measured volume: 2.8mL
